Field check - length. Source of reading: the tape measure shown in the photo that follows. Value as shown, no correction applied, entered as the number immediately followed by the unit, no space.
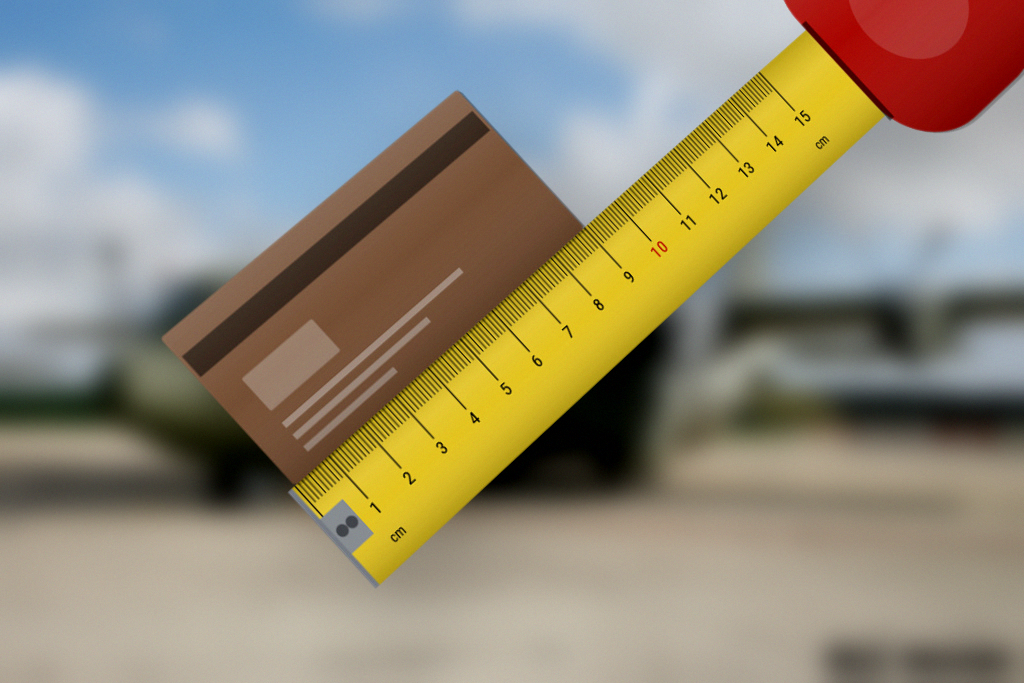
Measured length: 9cm
